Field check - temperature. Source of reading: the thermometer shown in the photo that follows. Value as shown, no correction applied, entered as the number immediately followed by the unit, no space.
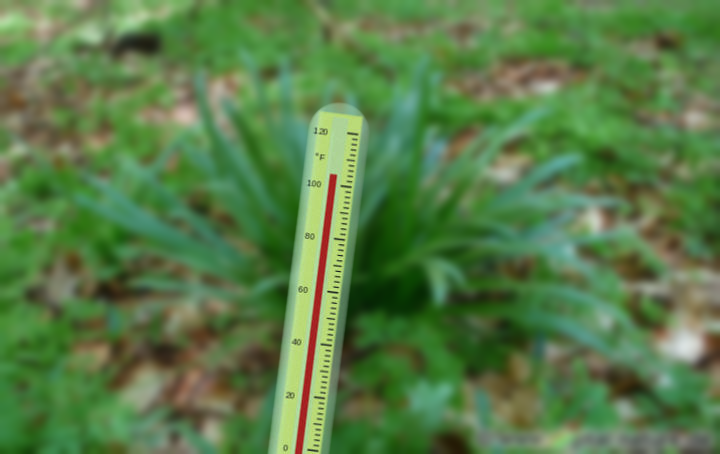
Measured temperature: 104°F
